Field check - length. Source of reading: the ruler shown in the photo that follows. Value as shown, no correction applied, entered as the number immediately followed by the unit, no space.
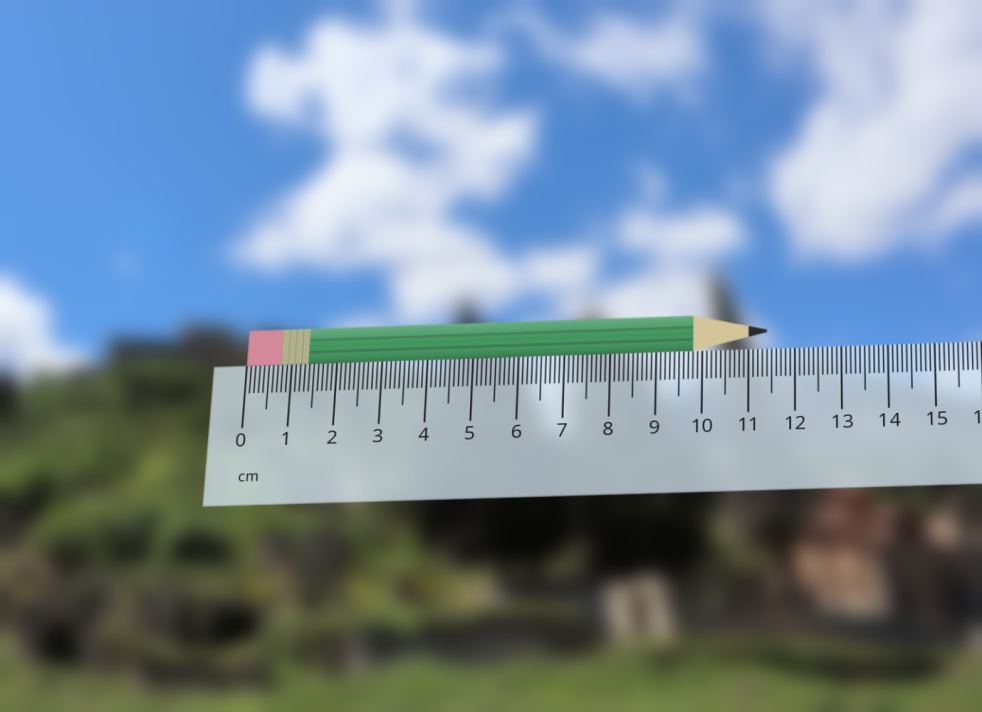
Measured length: 11.4cm
